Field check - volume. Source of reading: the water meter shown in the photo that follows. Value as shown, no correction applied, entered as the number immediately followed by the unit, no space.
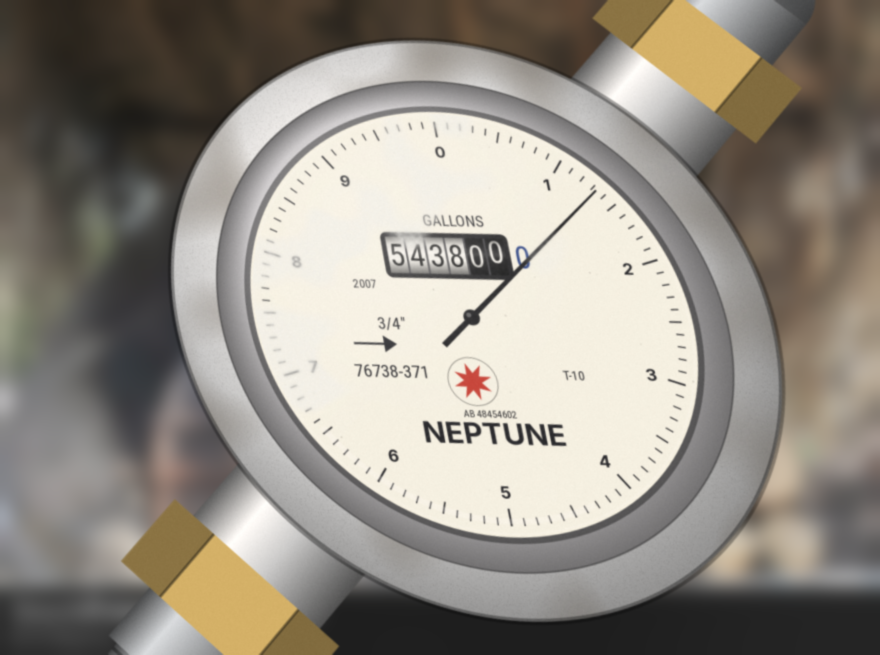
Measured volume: 5438001.3gal
